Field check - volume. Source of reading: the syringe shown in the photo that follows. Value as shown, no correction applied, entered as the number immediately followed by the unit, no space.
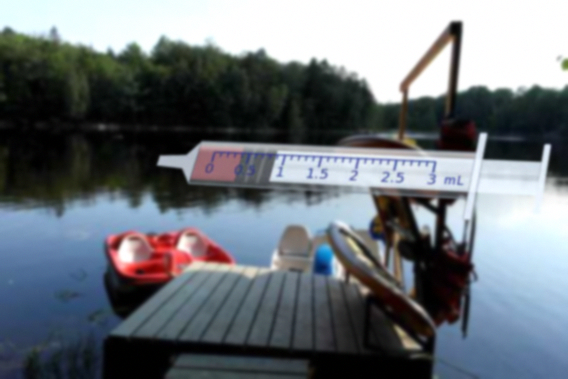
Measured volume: 0.4mL
